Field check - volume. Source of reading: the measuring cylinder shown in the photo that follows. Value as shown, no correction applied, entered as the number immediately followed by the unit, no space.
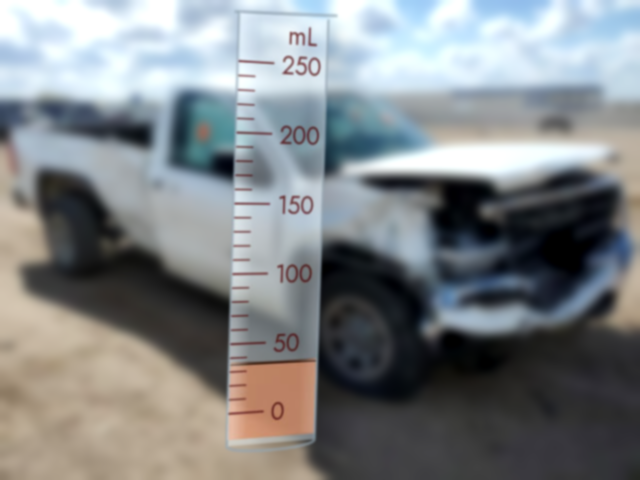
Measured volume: 35mL
